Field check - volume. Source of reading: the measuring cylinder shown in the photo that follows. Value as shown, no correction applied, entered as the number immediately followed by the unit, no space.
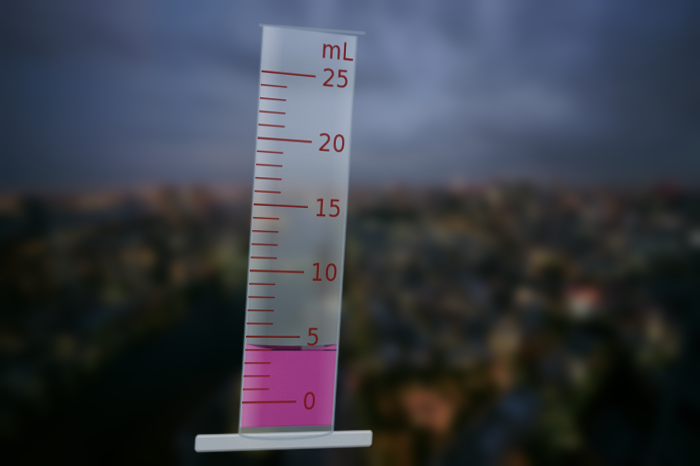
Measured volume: 4mL
